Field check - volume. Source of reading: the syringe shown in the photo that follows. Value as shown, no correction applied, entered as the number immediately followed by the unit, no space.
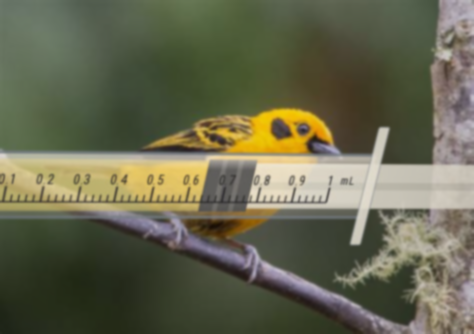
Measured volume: 0.64mL
